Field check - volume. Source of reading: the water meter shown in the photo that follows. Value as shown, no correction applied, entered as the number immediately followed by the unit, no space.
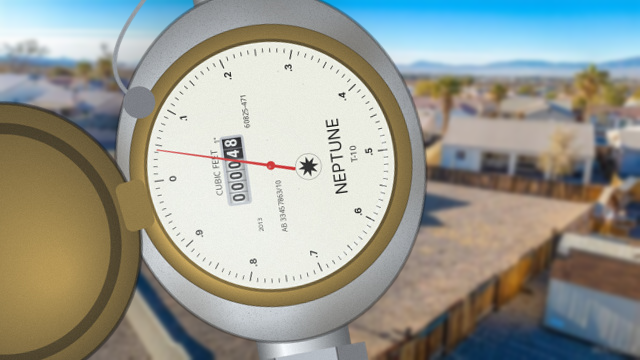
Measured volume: 48.04ft³
